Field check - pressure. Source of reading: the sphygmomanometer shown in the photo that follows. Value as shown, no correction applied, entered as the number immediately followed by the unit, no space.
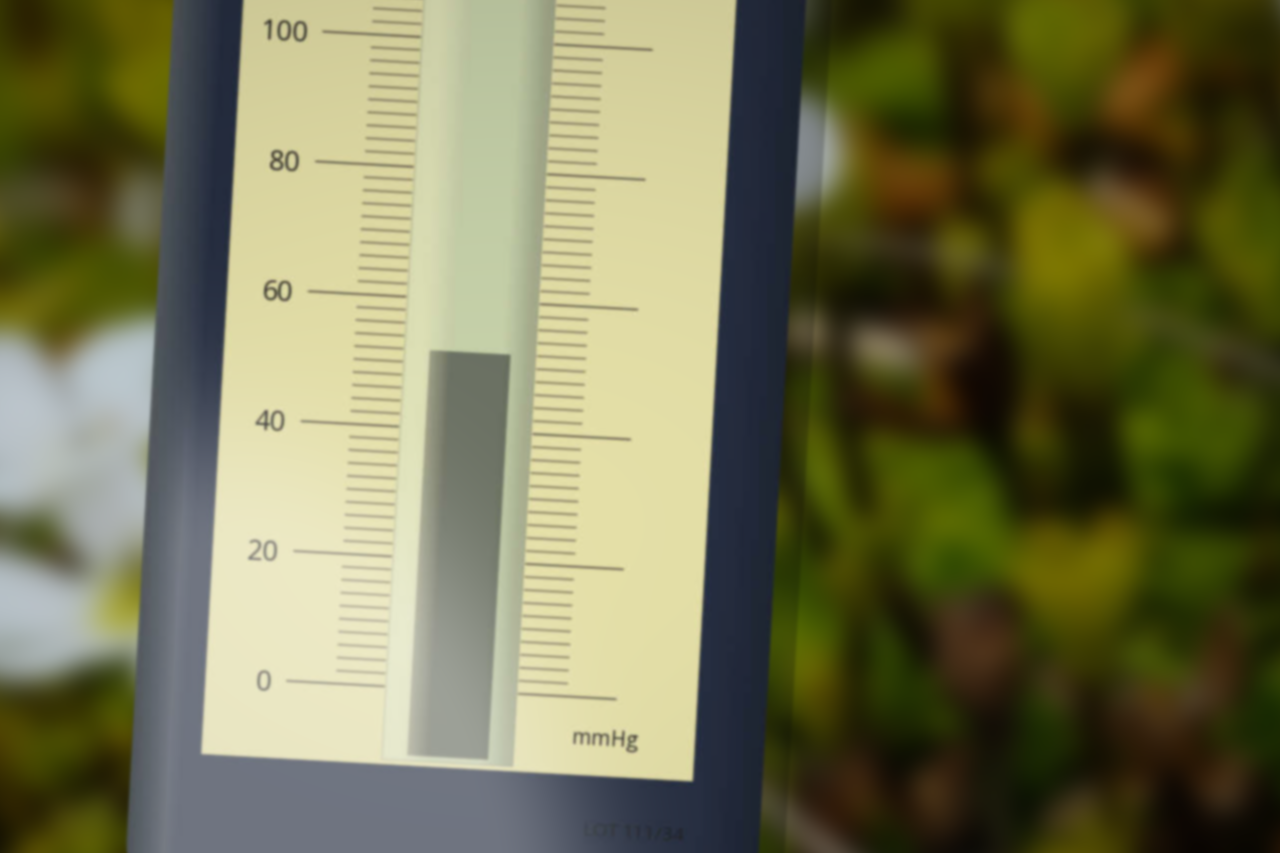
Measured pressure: 52mmHg
